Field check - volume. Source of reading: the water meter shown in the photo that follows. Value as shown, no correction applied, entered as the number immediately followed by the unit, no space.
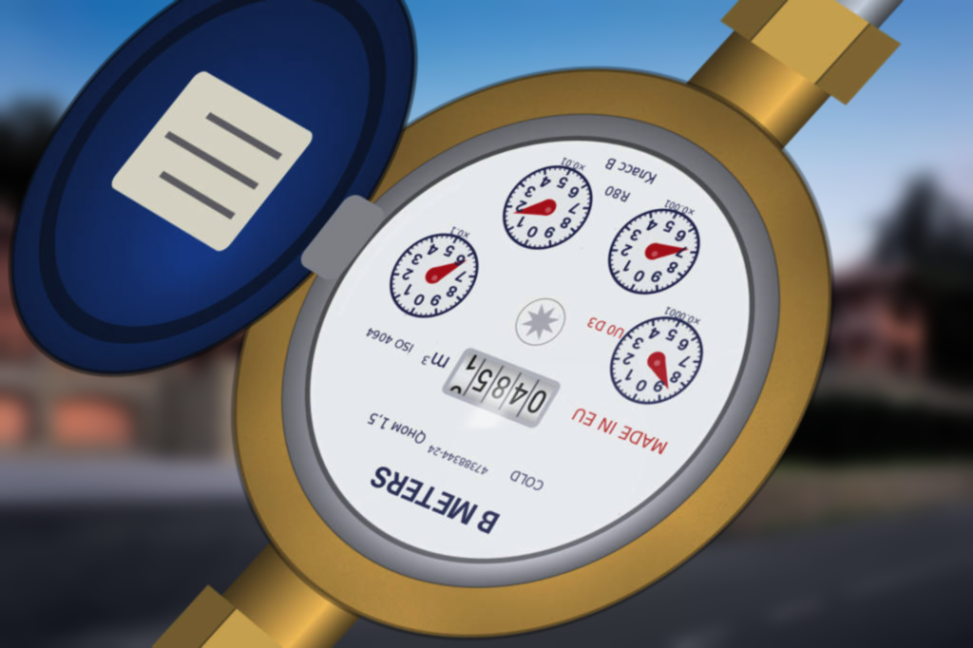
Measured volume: 4850.6168m³
